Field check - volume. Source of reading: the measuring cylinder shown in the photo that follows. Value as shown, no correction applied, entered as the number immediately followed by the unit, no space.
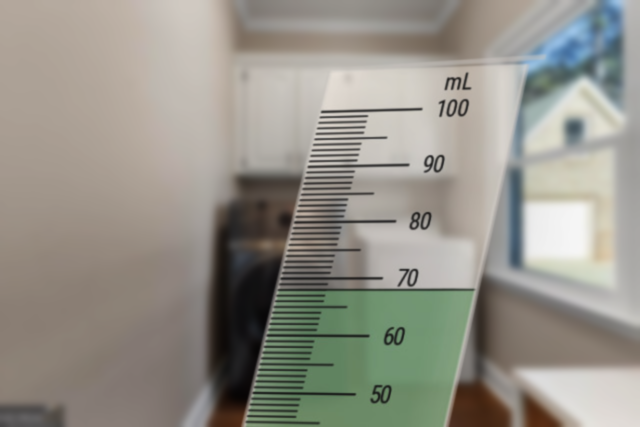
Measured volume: 68mL
